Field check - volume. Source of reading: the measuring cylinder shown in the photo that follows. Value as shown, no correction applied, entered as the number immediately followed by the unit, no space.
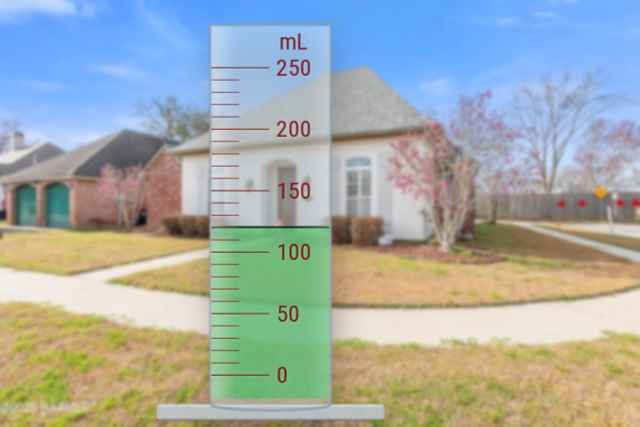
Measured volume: 120mL
